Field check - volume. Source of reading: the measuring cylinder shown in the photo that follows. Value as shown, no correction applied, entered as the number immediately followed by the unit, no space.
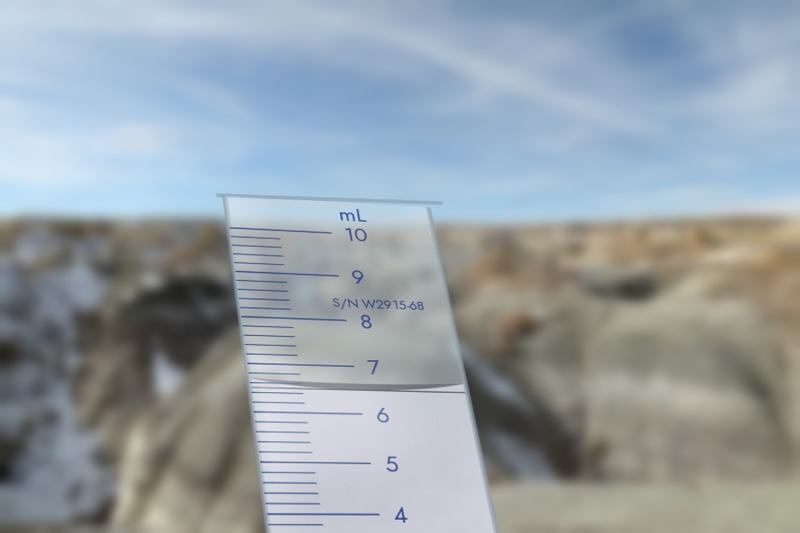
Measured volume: 6.5mL
